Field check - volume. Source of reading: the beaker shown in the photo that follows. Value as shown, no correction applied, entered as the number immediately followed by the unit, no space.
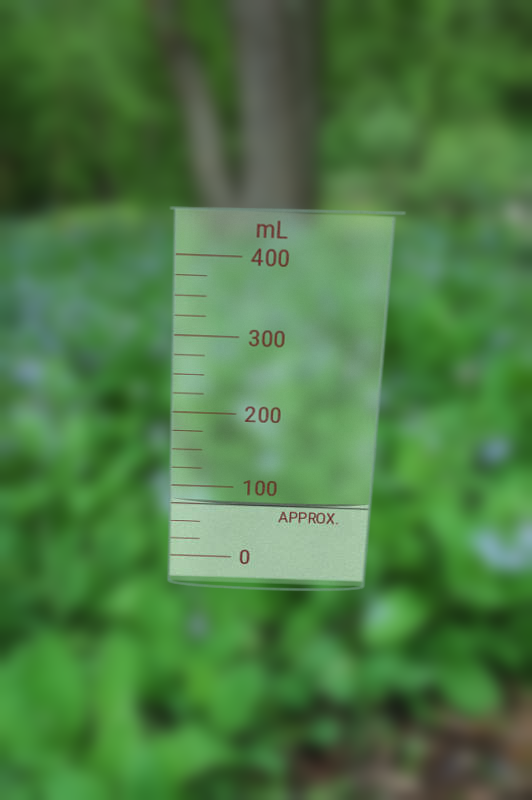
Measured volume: 75mL
